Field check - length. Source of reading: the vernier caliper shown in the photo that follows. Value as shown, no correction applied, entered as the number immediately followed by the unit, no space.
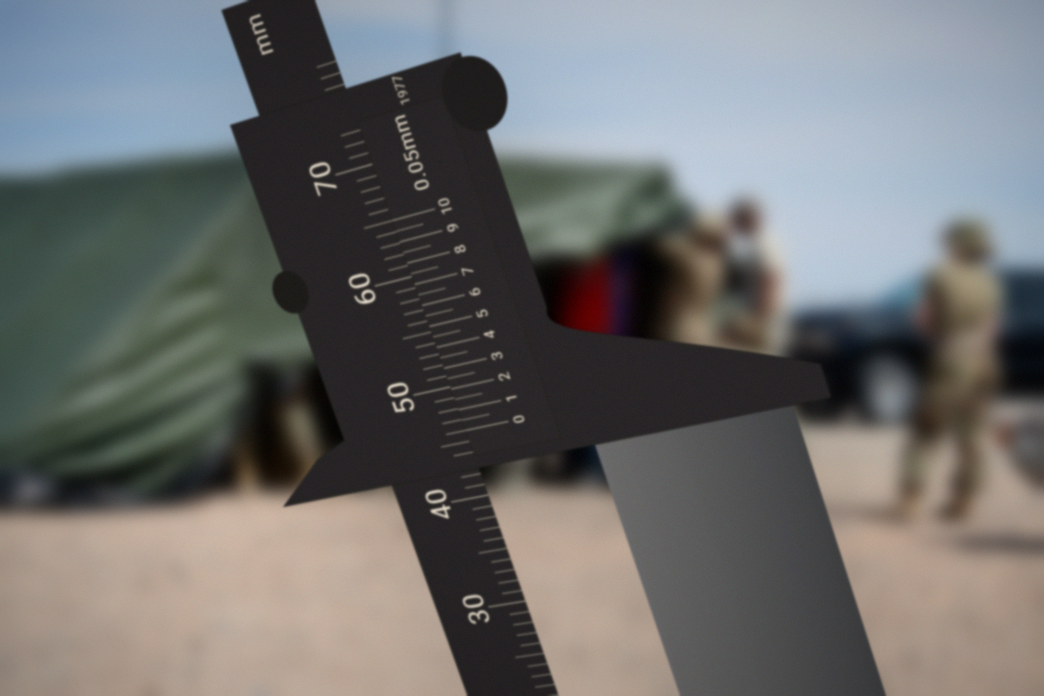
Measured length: 46.0mm
